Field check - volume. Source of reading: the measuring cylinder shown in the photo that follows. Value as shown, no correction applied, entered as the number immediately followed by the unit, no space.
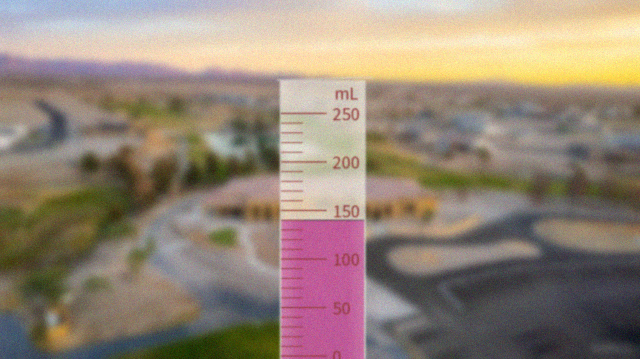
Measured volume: 140mL
